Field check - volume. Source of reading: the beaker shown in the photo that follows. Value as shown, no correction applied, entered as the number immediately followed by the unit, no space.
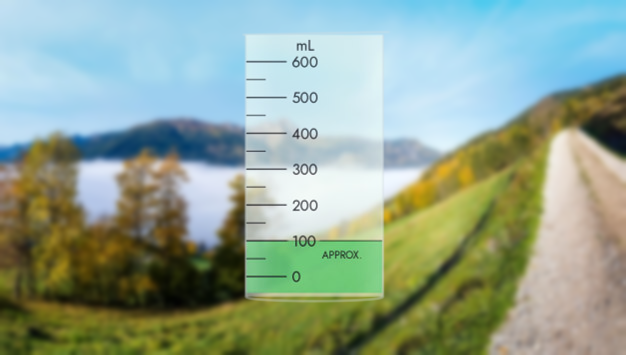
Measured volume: 100mL
